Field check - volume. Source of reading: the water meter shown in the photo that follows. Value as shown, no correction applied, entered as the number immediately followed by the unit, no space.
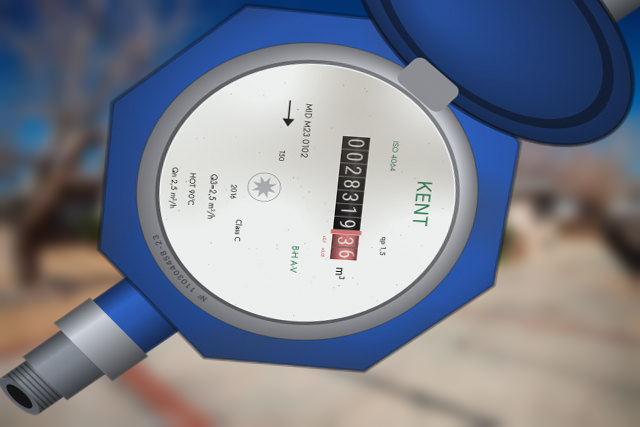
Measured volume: 28319.36m³
